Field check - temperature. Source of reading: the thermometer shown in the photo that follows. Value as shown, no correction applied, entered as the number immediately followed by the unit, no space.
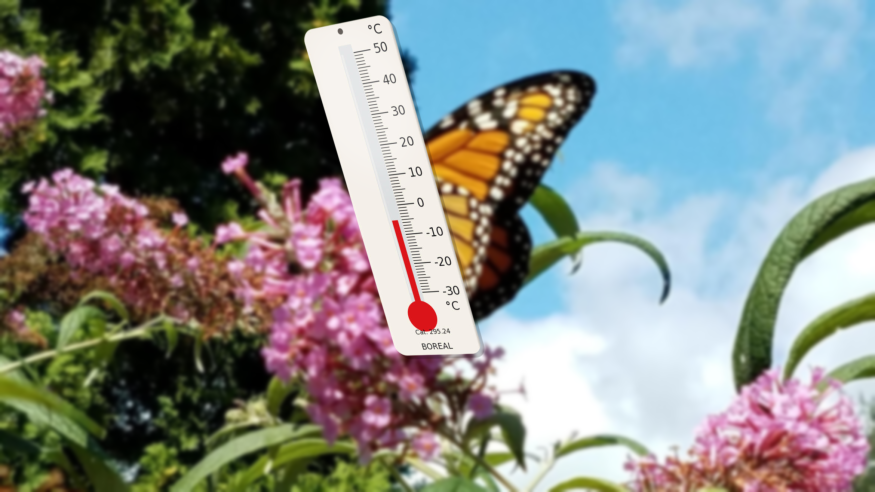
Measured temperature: -5°C
